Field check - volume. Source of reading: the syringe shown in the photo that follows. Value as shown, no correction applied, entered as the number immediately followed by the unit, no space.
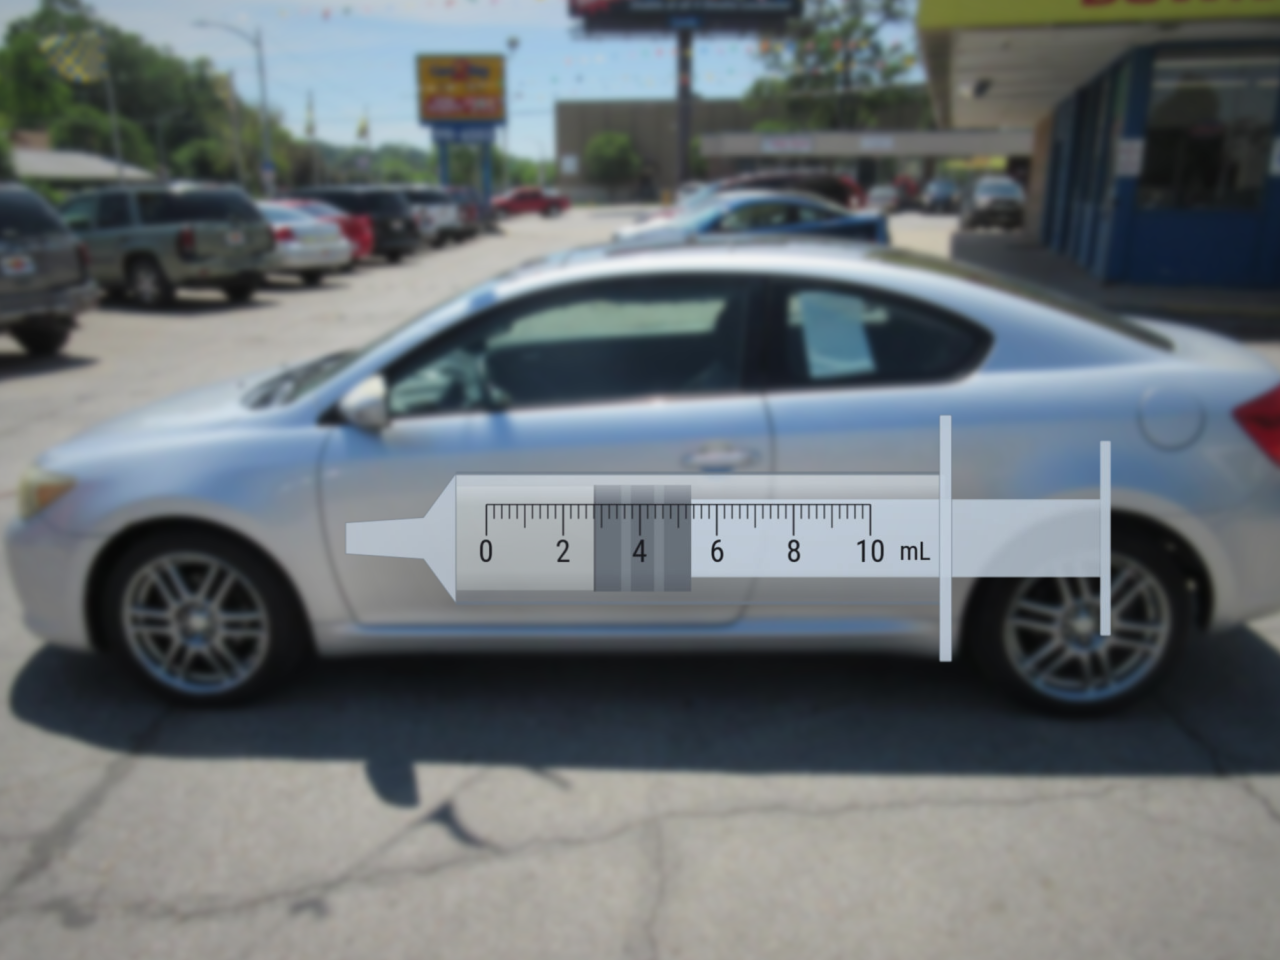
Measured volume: 2.8mL
